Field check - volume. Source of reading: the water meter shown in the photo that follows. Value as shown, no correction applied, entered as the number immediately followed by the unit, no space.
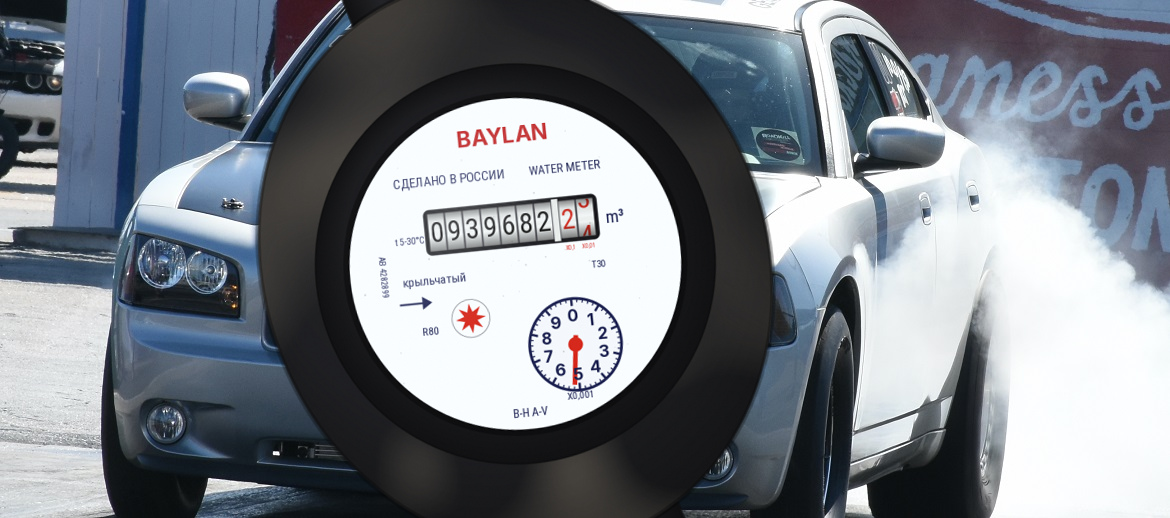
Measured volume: 939682.235m³
